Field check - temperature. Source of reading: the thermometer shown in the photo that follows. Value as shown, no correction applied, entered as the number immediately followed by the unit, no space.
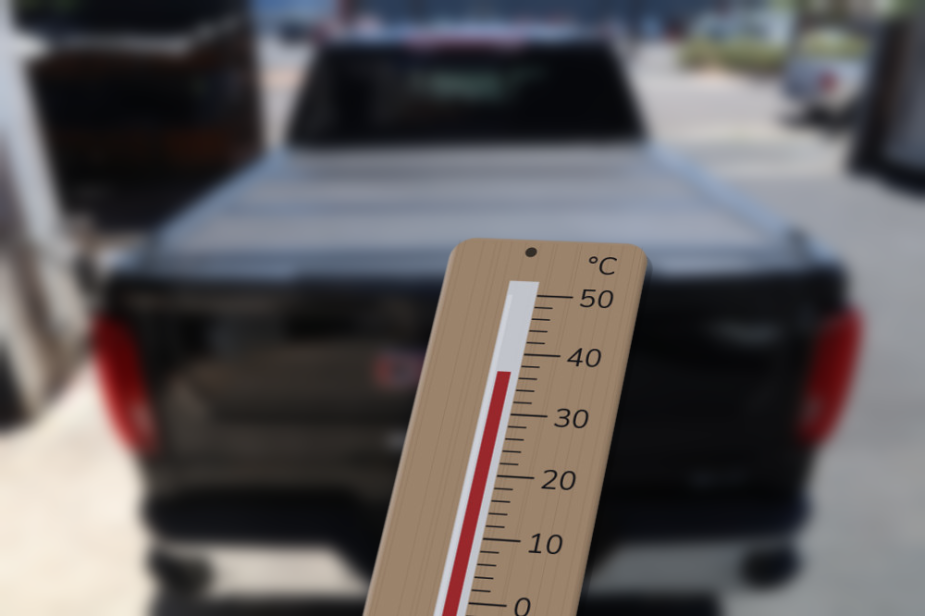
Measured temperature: 37°C
